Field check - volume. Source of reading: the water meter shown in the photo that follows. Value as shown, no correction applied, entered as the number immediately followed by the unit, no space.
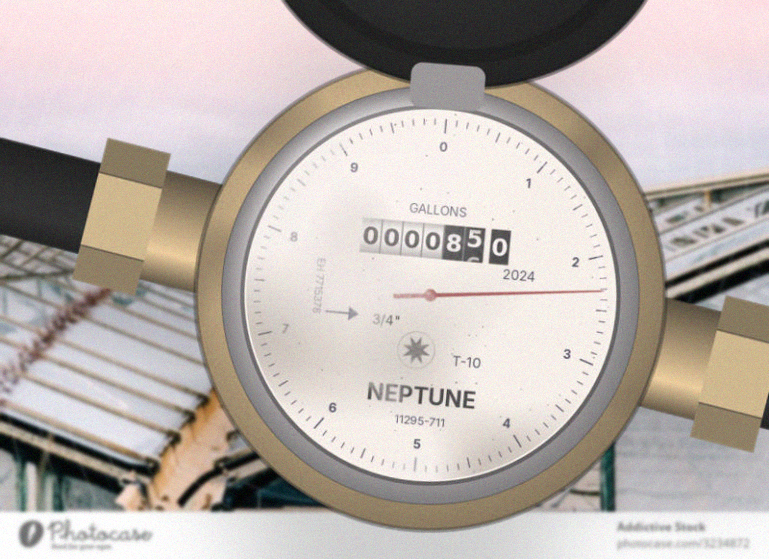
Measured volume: 852.3gal
